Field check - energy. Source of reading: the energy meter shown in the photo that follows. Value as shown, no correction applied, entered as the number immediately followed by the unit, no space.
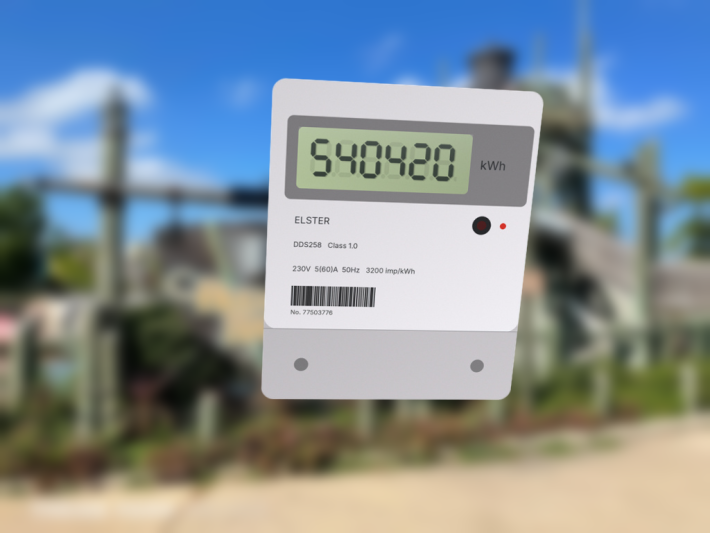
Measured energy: 540420kWh
